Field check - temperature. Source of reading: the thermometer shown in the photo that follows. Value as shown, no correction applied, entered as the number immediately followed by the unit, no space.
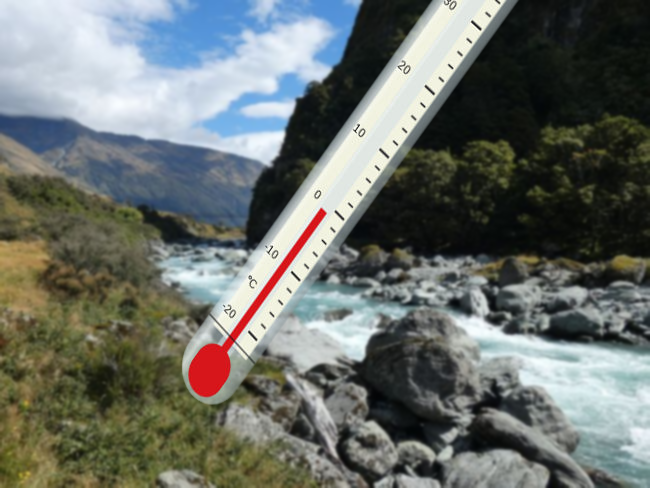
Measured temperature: -1°C
